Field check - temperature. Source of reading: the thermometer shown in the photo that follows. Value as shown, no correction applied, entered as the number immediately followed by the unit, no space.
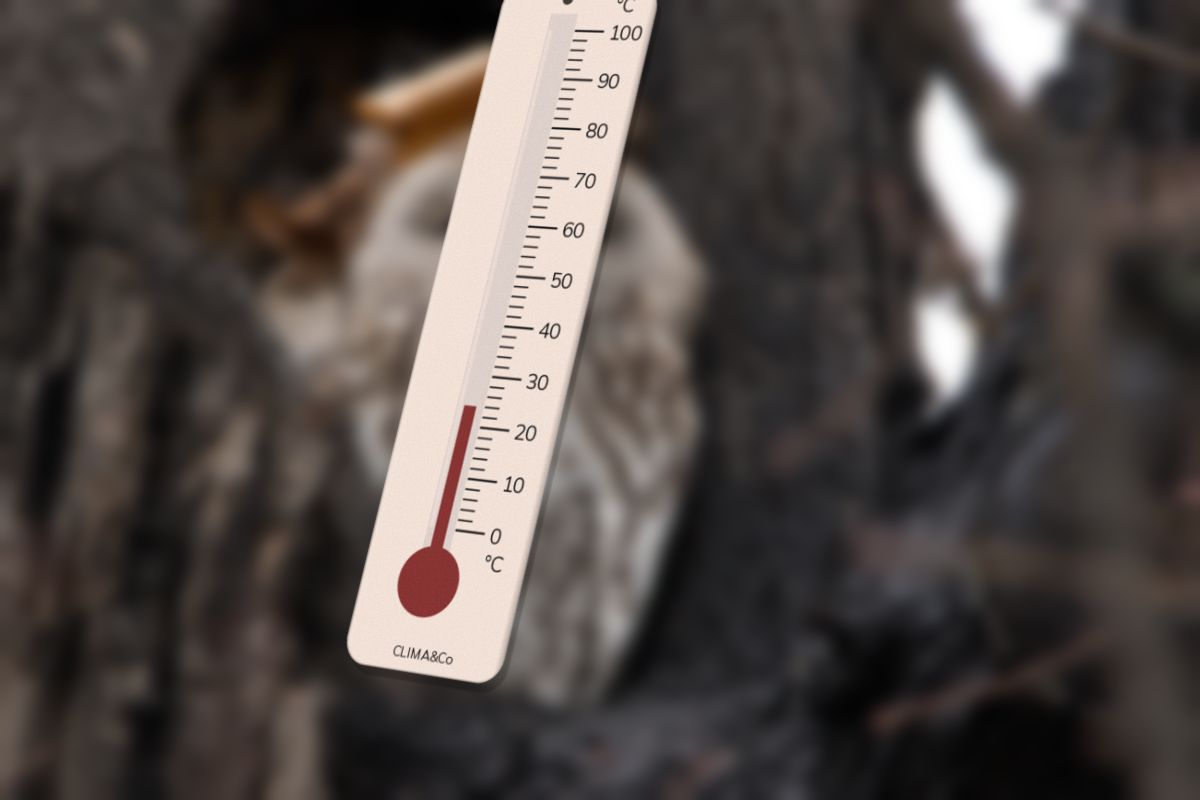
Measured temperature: 24°C
